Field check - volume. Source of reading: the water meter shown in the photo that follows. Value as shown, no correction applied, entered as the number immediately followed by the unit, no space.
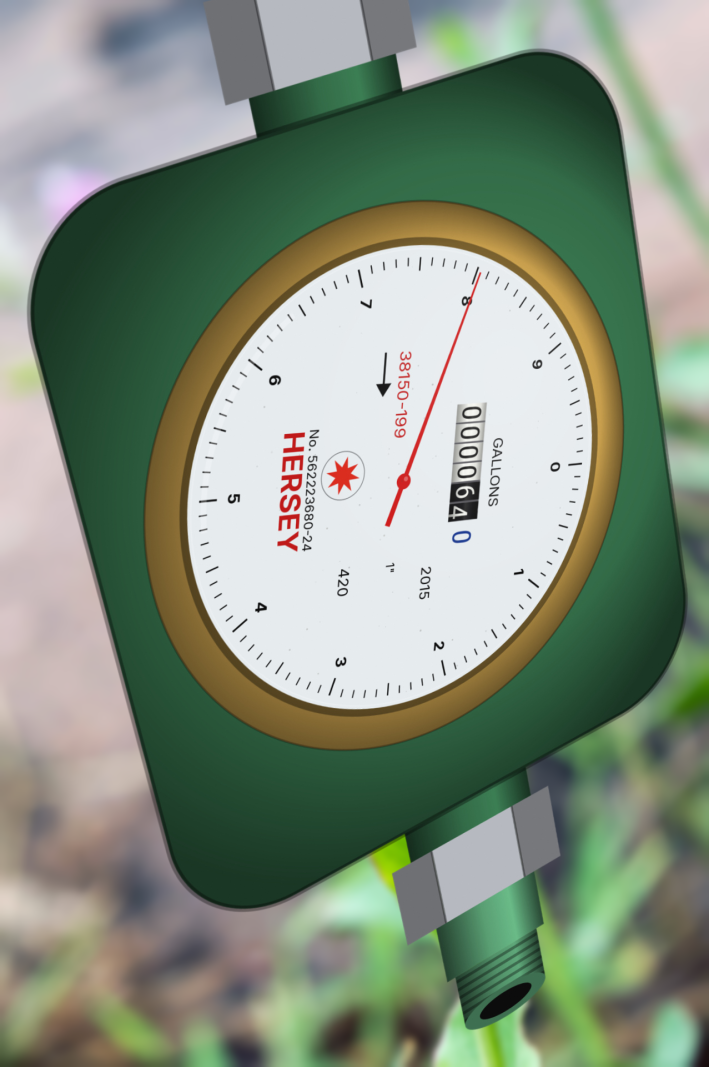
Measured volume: 638.0gal
